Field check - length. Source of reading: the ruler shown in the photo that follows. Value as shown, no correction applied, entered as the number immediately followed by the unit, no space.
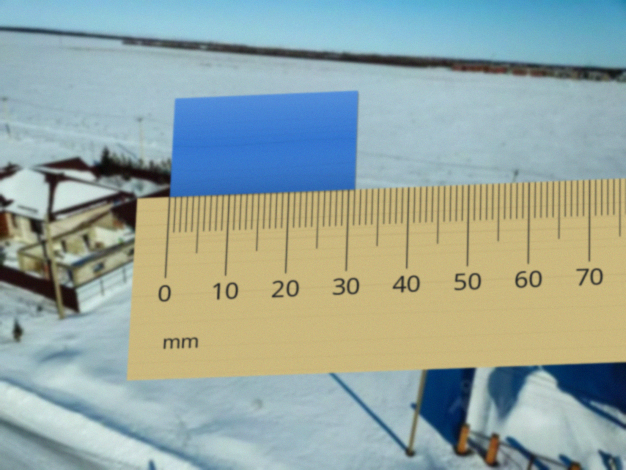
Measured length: 31mm
